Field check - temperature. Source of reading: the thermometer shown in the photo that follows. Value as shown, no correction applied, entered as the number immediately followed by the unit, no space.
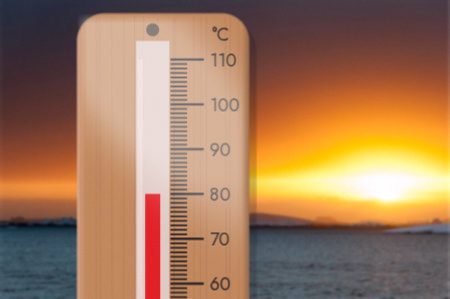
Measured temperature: 80°C
